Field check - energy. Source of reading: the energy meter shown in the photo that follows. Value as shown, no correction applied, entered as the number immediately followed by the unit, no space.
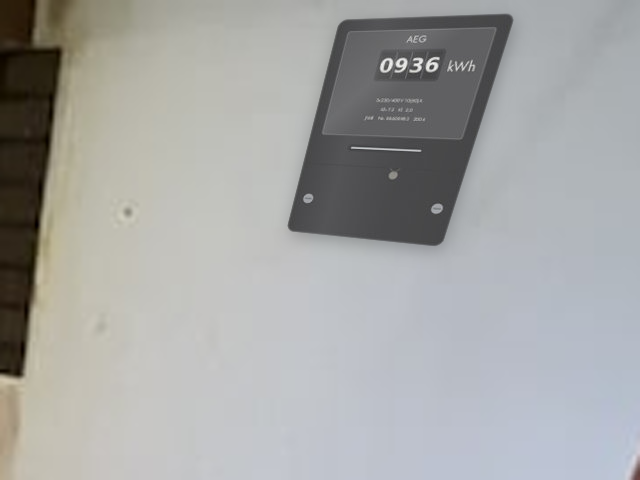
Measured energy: 936kWh
